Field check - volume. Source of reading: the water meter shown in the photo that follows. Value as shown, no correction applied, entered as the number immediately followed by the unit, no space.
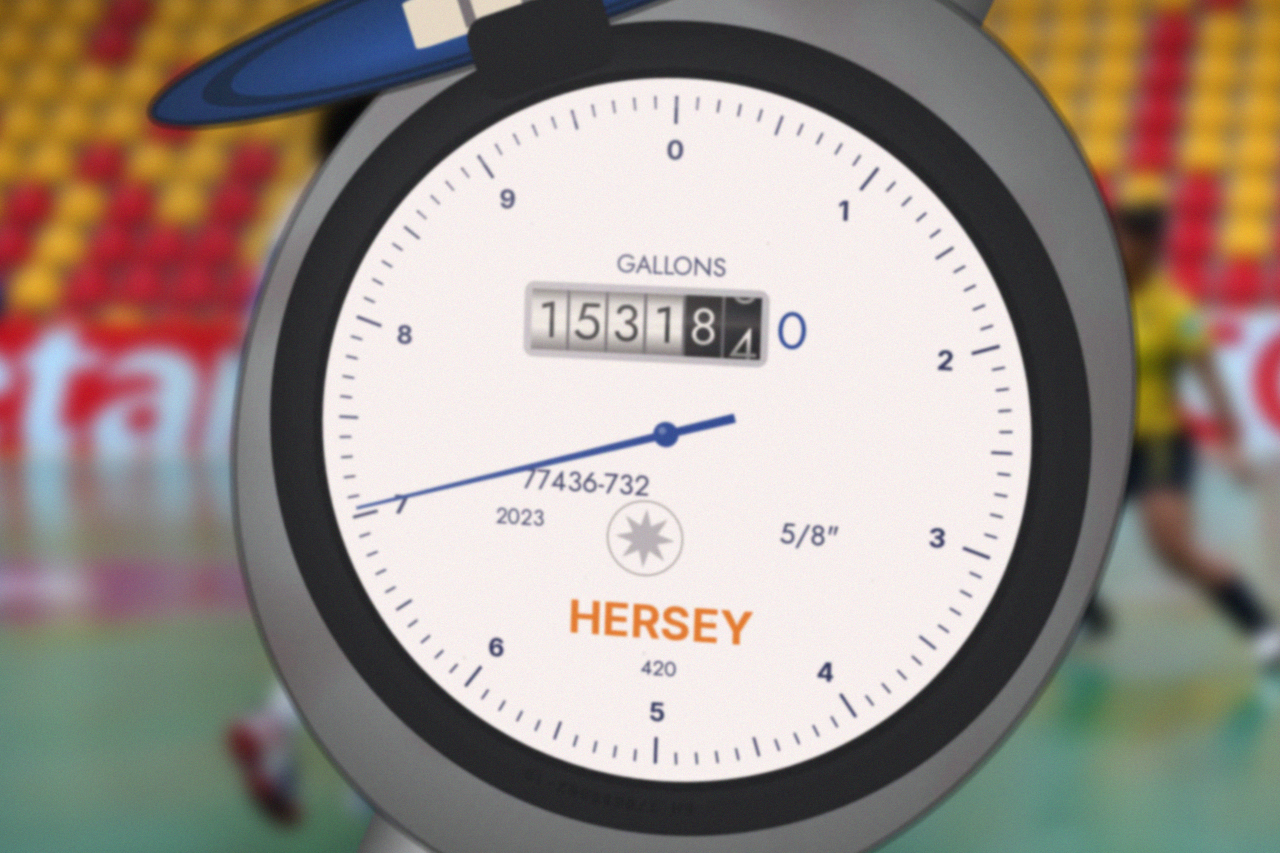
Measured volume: 1531837.0gal
